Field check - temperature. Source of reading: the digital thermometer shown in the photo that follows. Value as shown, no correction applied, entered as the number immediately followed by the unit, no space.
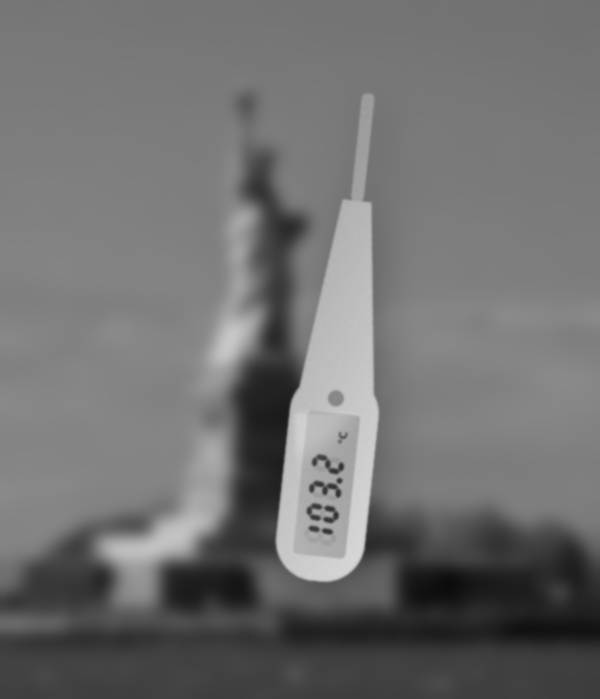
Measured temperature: 103.2°C
